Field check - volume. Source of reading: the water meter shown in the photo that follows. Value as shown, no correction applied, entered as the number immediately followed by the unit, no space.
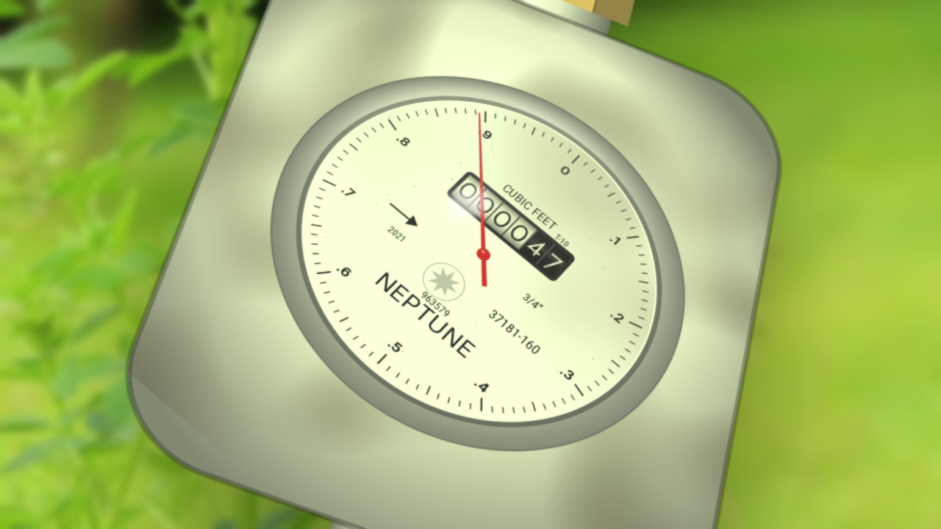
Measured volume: 46.89ft³
